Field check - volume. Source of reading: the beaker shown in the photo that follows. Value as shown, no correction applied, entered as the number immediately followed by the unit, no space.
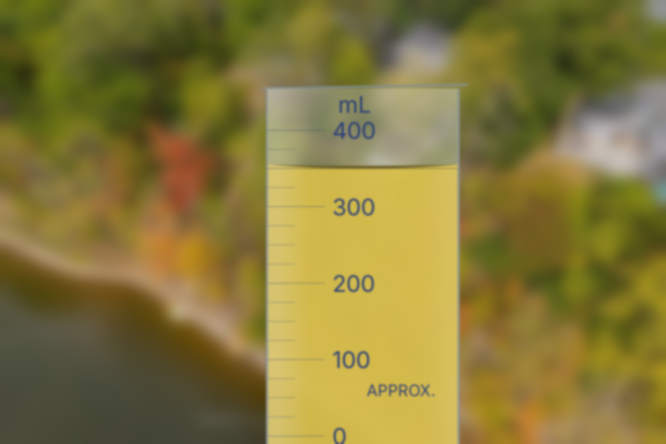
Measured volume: 350mL
